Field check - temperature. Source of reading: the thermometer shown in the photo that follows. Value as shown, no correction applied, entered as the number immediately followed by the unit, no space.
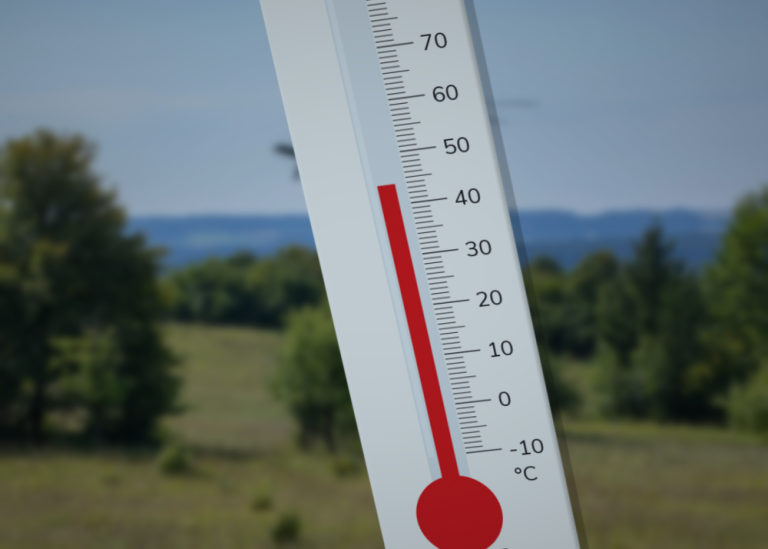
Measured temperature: 44°C
